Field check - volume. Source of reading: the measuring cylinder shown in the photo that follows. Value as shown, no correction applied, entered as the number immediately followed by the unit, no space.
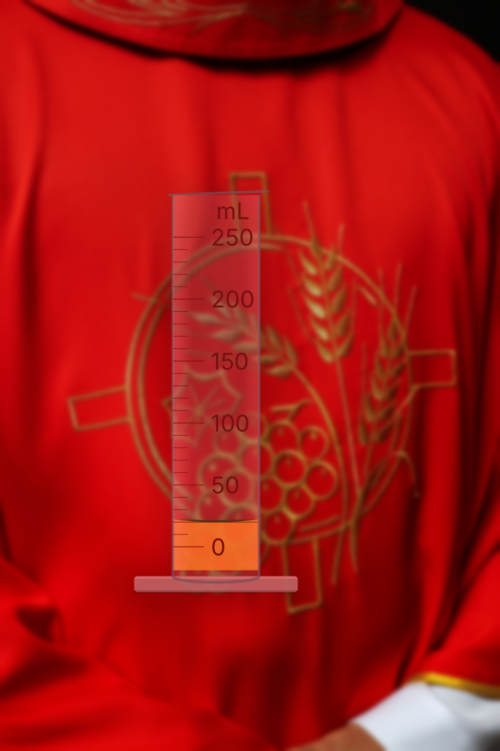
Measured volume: 20mL
